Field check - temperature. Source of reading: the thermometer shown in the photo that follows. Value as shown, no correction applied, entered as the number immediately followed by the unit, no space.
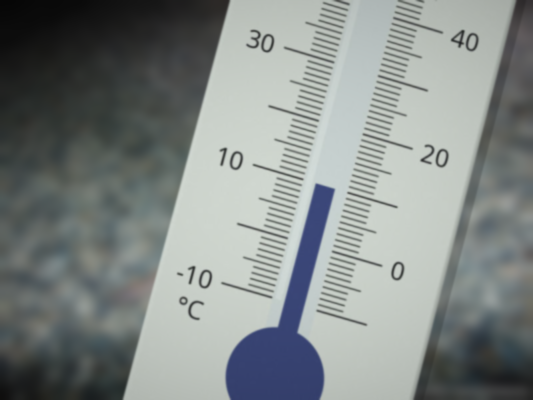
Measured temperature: 10°C
